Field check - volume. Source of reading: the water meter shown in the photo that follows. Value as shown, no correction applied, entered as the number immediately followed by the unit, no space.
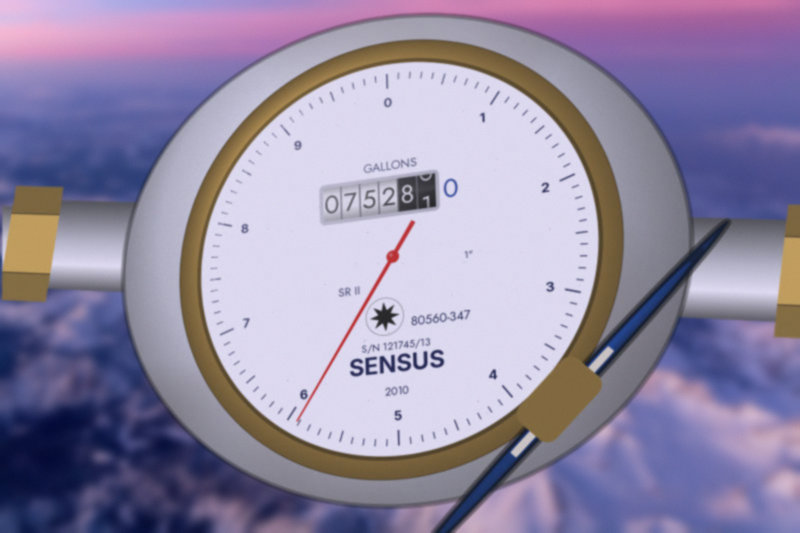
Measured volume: 752805.9gal
